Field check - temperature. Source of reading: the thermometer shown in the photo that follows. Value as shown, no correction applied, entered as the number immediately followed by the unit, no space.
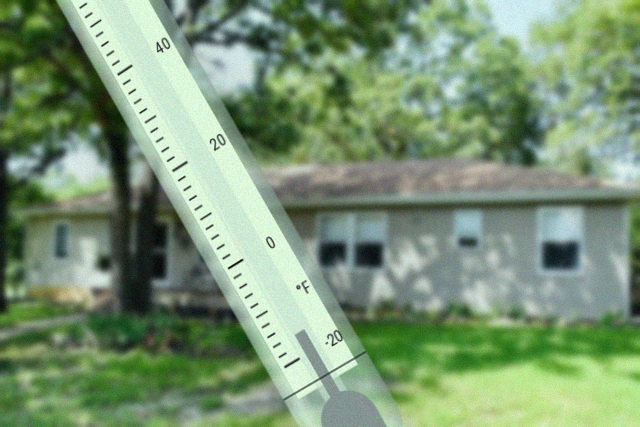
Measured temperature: -16°F
